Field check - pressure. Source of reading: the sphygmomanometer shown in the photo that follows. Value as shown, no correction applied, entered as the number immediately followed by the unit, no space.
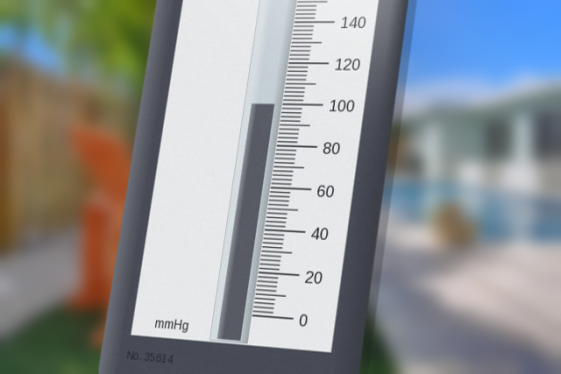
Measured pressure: 100mmHg
